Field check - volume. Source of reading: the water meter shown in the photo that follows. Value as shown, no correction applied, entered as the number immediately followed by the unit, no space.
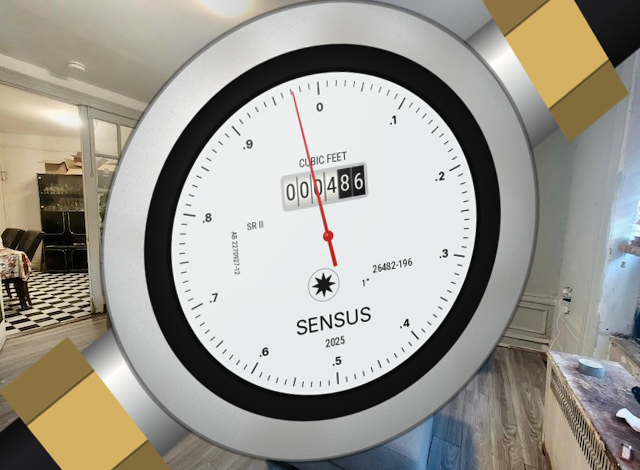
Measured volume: 485.97ft³
